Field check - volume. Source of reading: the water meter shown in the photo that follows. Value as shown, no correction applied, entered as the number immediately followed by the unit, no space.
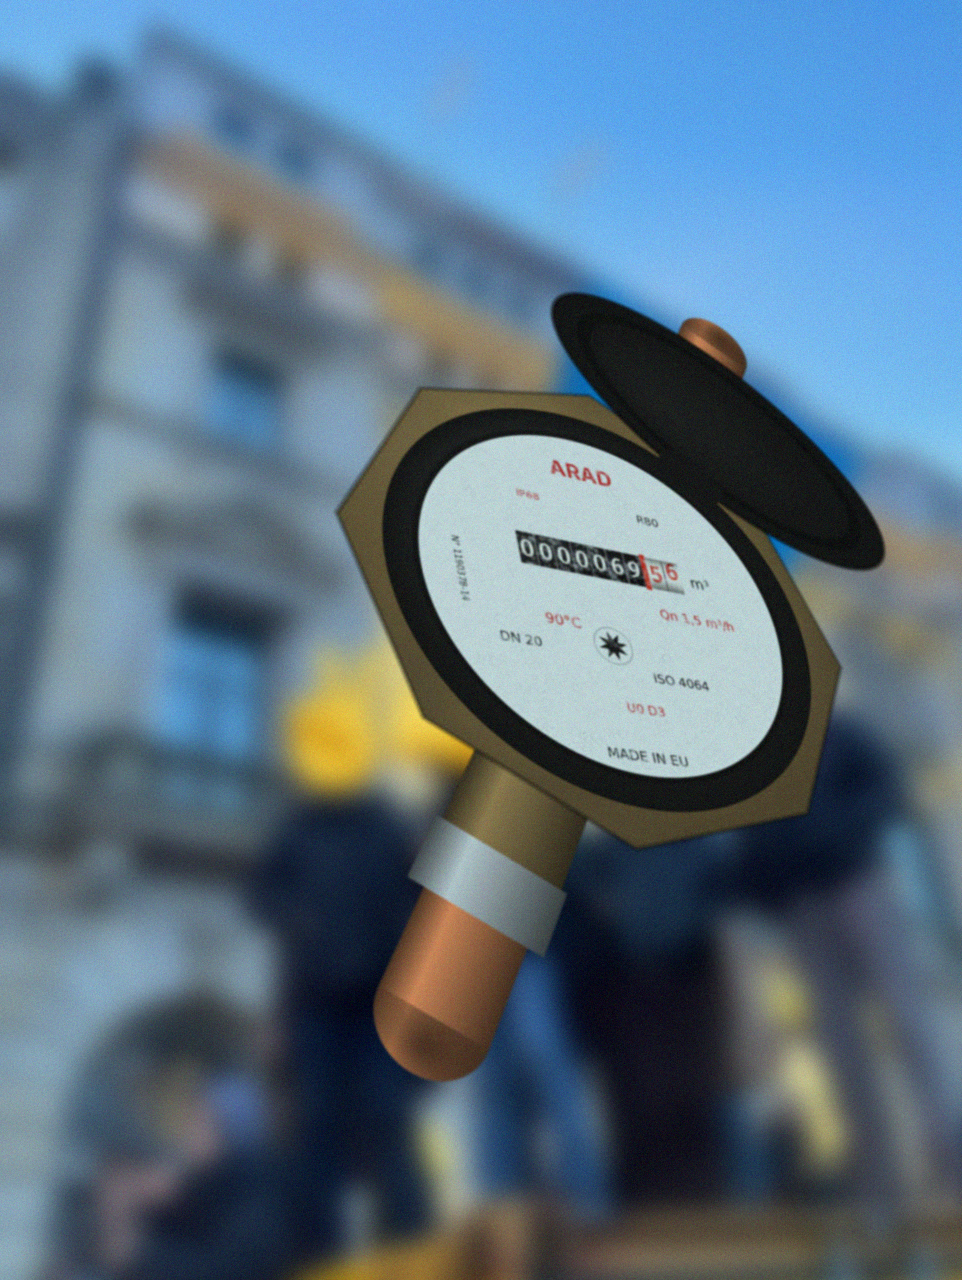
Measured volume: 69.56m³
